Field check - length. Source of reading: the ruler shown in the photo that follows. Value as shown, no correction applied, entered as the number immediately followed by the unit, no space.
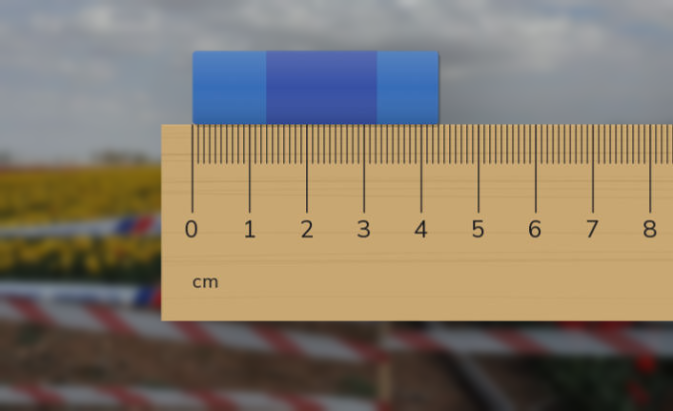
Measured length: 4.3cm
